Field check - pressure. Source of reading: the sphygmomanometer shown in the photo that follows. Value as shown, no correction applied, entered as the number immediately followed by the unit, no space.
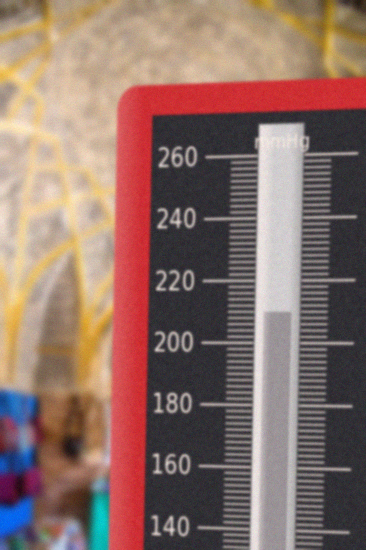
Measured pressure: 210mmHg
